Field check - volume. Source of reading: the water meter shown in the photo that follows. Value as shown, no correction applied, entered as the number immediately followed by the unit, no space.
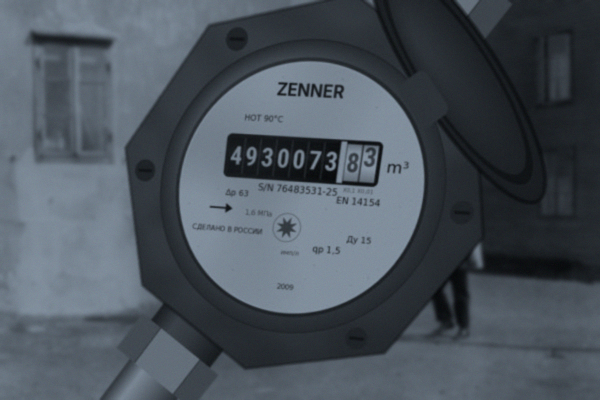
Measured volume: 4930073.83m³
